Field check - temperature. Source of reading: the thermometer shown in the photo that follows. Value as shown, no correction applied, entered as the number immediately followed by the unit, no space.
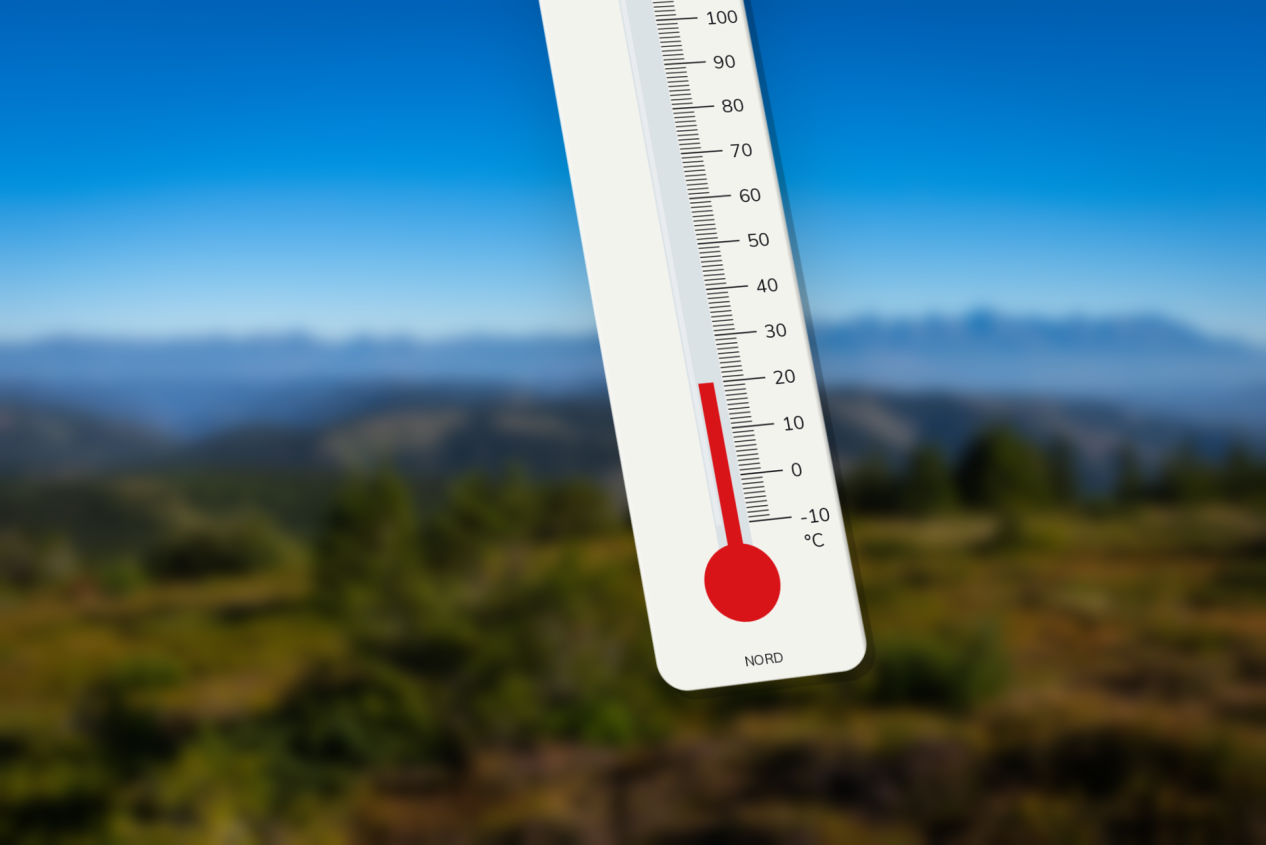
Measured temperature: 20°C
